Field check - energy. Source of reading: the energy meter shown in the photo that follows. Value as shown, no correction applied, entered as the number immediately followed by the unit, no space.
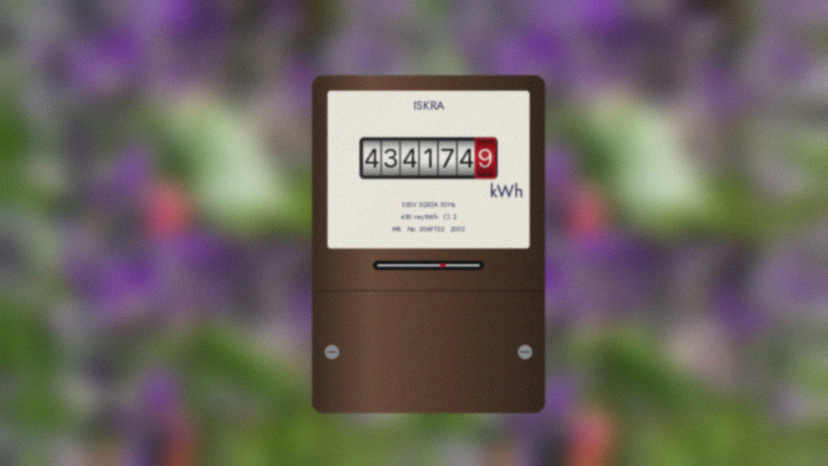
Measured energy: 434174.9kWh
